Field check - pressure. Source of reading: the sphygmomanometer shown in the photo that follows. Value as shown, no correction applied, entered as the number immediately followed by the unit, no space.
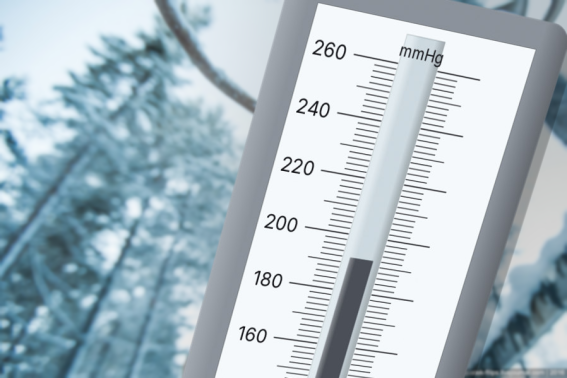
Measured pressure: 192mmHg
